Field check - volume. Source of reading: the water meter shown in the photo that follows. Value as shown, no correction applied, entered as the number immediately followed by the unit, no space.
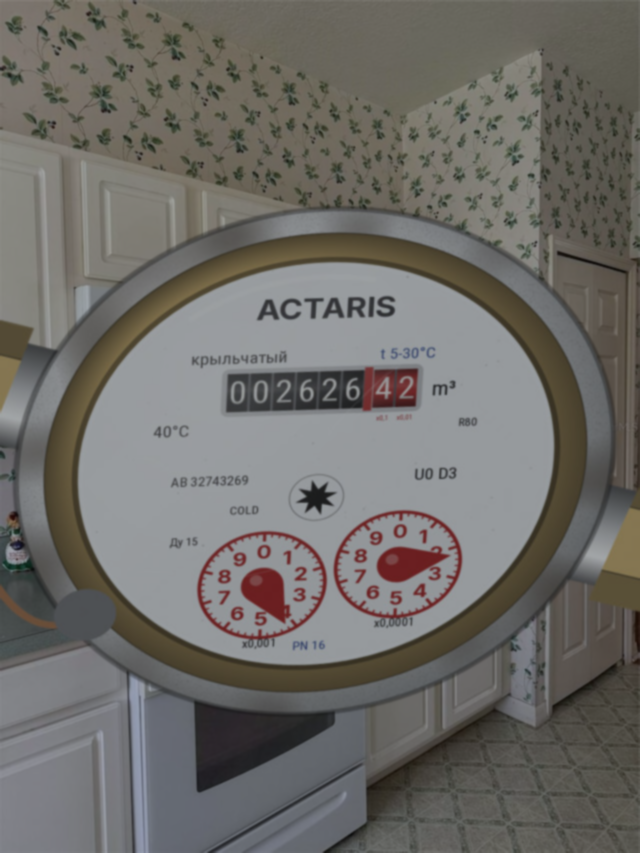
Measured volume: 2626.4242m³
